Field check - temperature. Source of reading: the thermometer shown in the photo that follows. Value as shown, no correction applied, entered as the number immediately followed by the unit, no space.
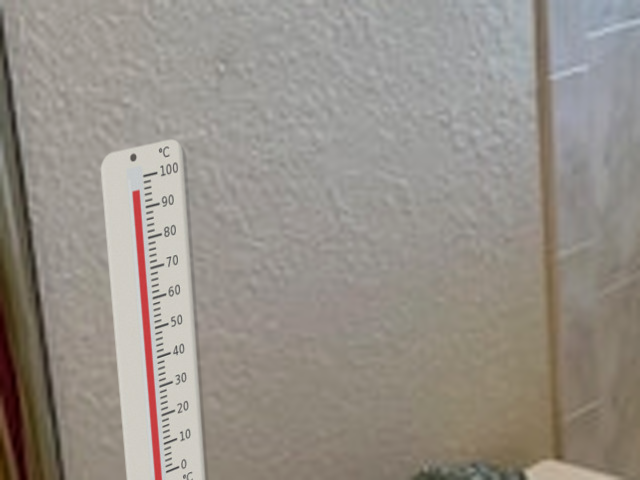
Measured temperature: 96°C
